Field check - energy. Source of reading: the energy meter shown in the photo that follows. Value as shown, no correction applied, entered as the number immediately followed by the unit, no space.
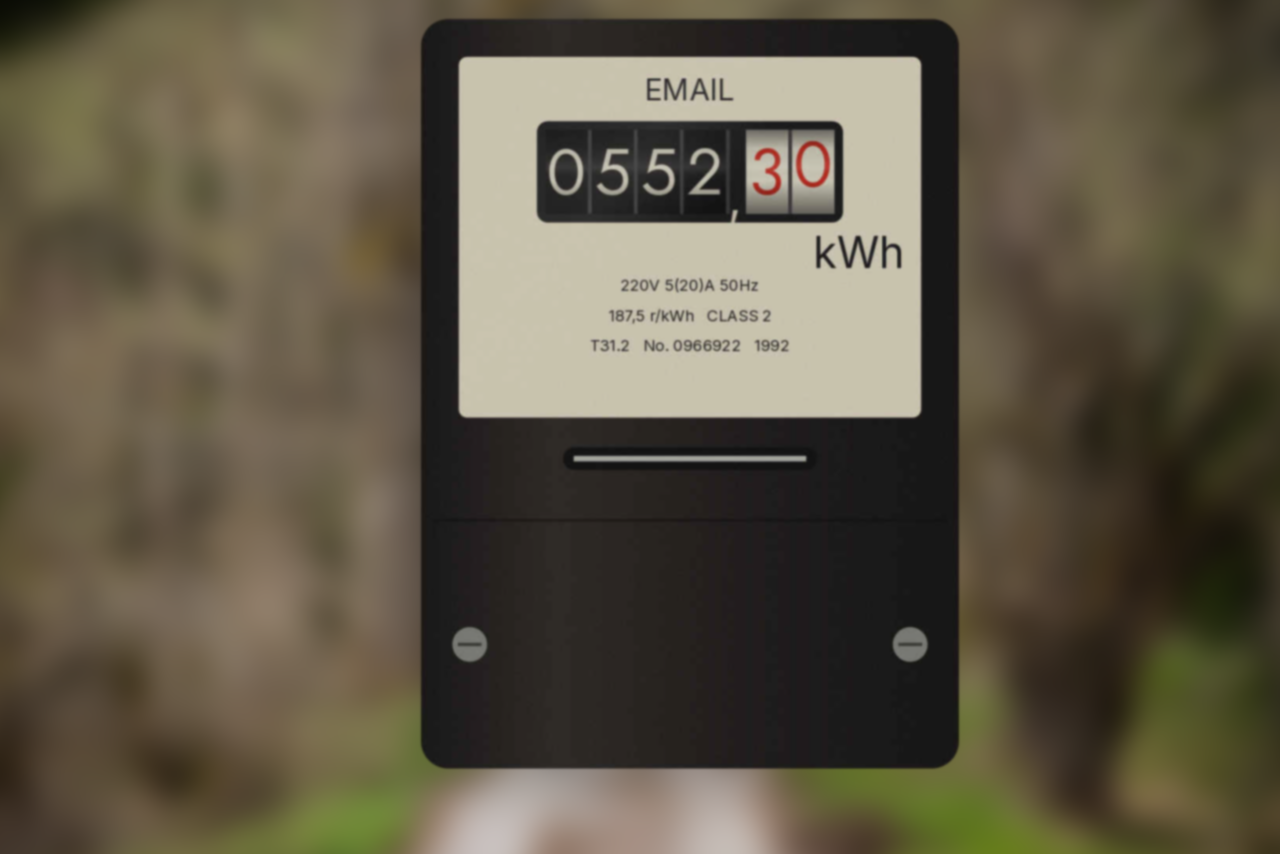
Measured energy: 552.30kWh
